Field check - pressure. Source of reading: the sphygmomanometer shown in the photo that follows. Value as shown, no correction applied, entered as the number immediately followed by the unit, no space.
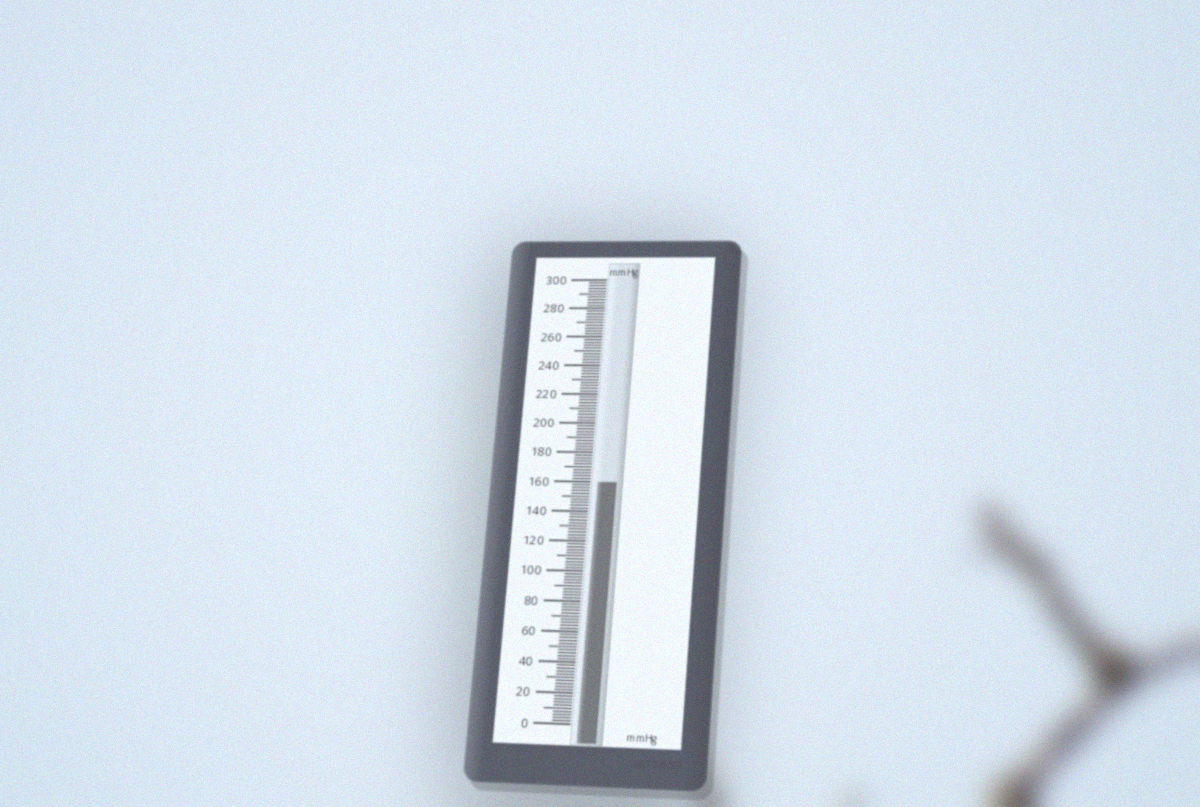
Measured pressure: 160mmHg
